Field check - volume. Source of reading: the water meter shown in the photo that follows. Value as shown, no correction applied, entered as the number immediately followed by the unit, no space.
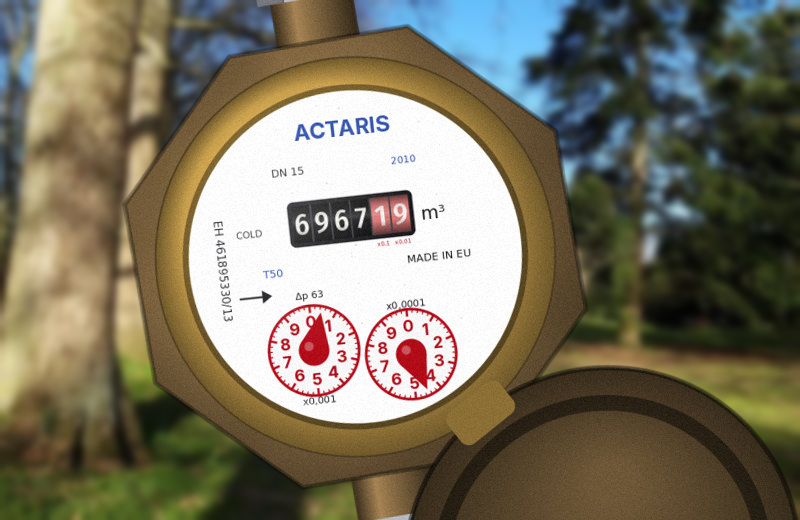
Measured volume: 6967.1904m³
